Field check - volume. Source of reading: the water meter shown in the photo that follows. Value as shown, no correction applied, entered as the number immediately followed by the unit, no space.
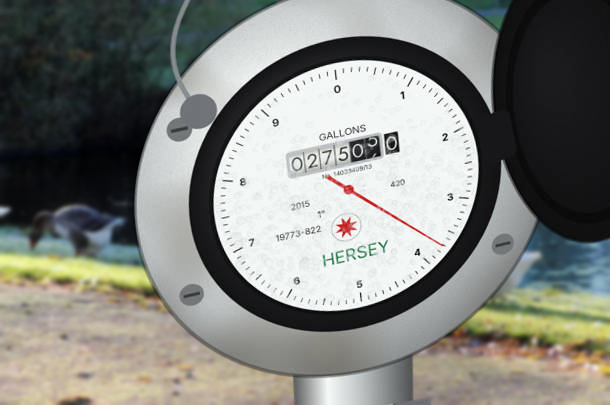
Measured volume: 275053.7gal
